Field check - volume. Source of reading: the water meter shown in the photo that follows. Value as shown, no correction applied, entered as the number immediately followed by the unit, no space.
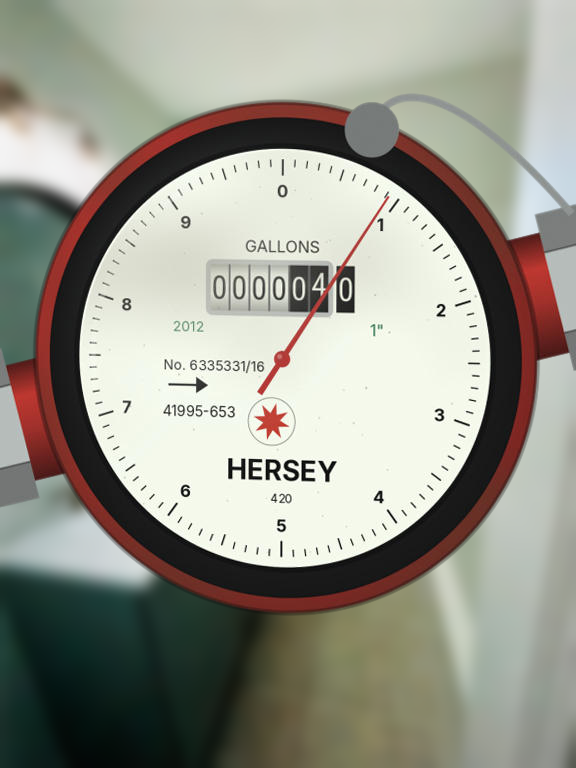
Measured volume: 40.9gal
